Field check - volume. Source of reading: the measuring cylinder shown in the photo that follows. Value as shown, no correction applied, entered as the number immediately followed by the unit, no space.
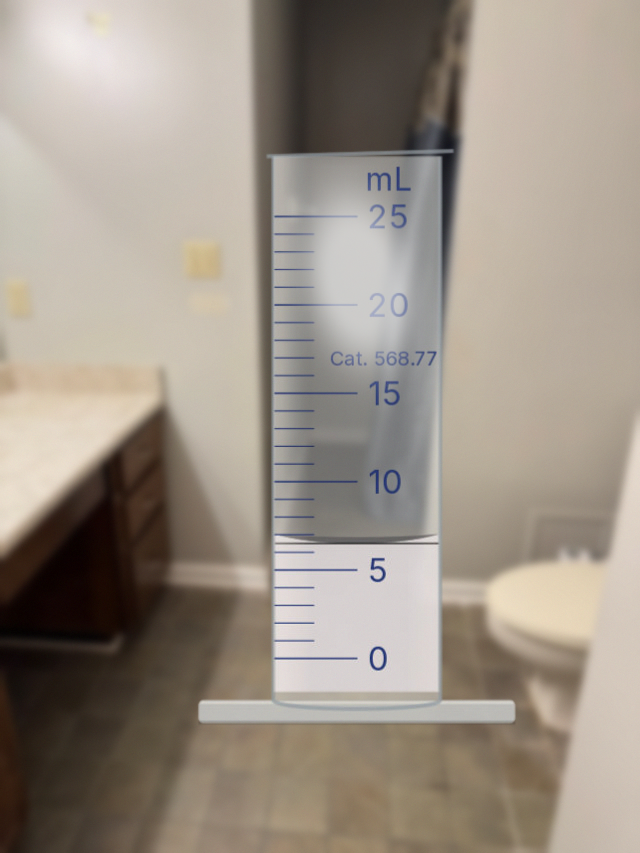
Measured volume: 6.5mL
